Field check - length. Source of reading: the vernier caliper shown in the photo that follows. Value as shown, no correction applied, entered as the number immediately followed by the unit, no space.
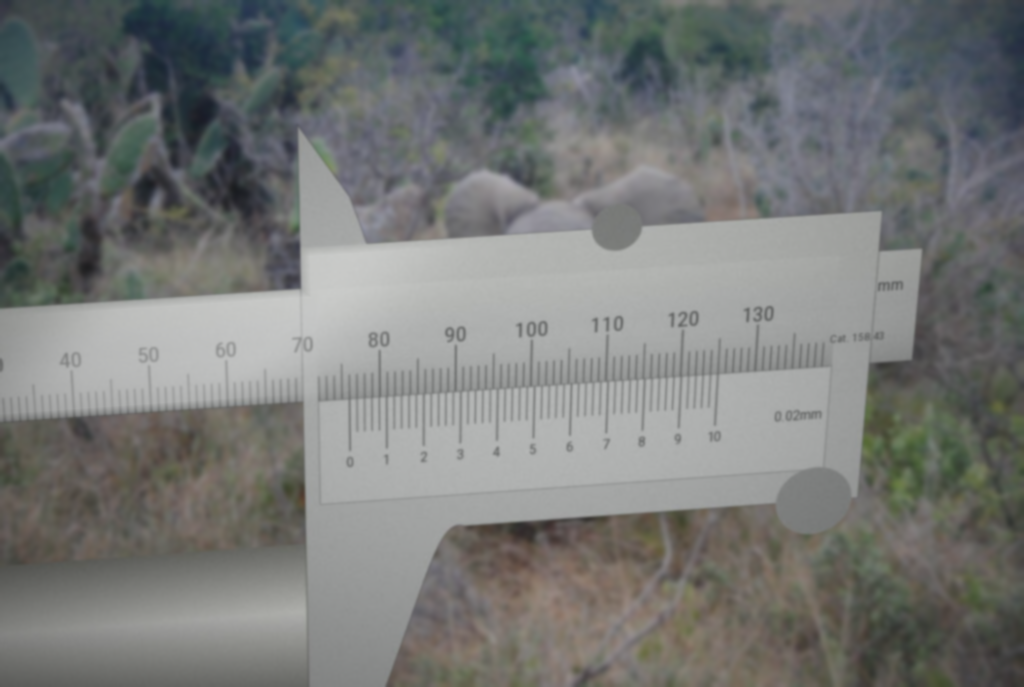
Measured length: 76.0mm
